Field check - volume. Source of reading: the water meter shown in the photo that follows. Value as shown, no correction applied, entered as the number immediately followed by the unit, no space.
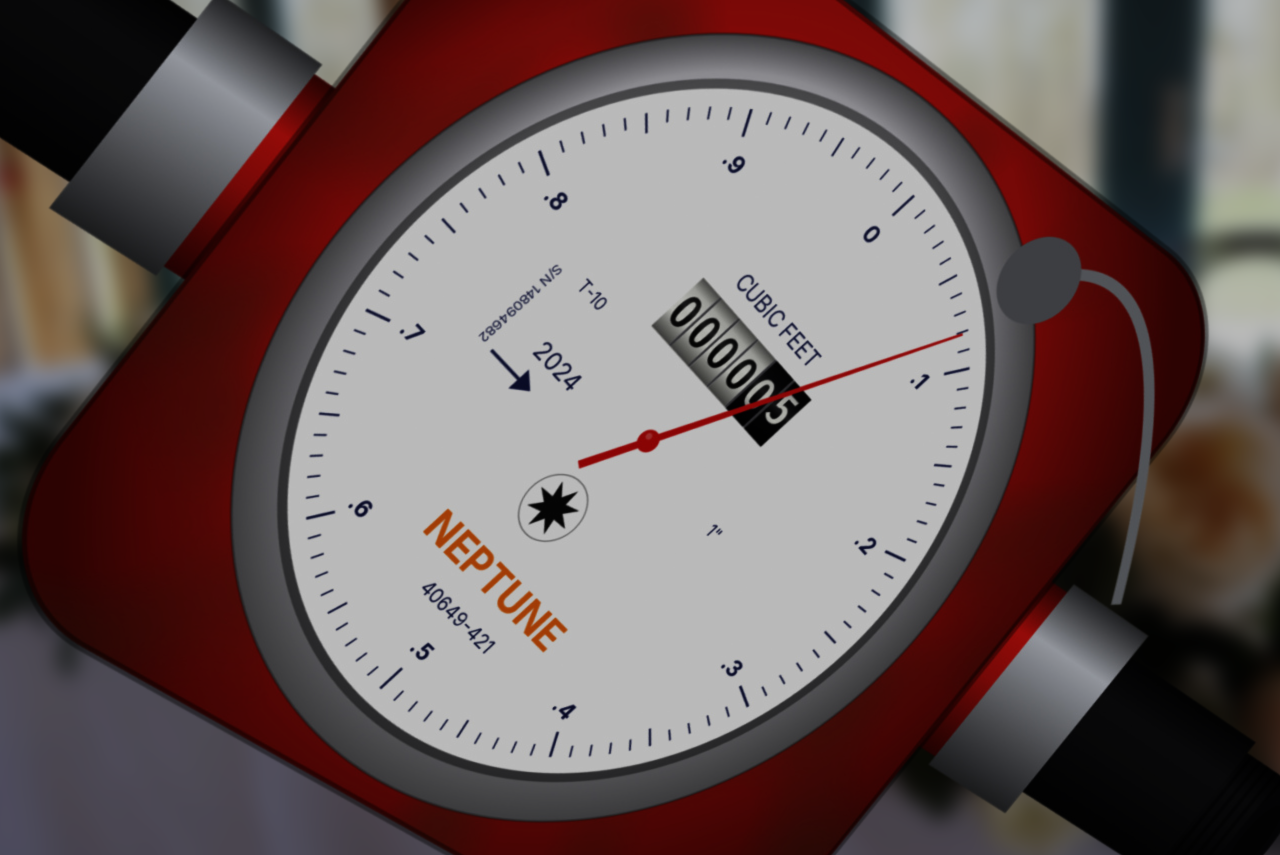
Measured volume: 5.08ft³
